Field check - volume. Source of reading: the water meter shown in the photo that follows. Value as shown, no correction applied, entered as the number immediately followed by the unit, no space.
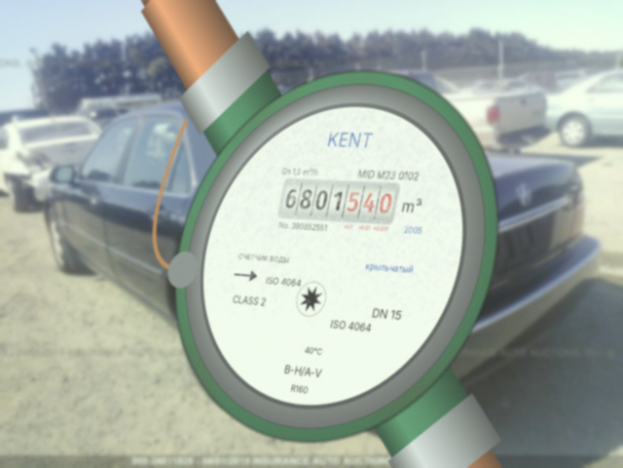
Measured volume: 6801.540m³
